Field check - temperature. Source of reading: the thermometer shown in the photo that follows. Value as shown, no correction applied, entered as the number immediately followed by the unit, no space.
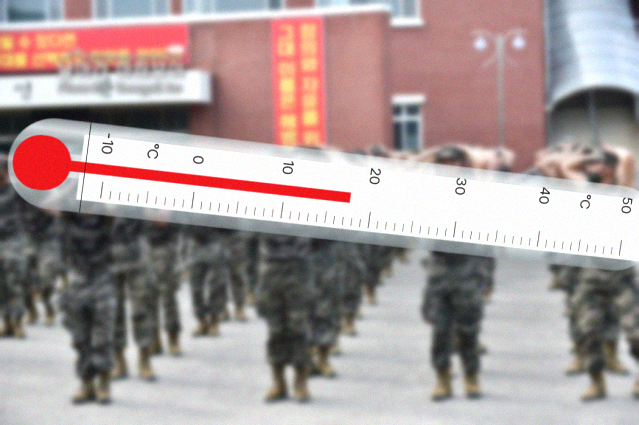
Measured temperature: 17.5°C
